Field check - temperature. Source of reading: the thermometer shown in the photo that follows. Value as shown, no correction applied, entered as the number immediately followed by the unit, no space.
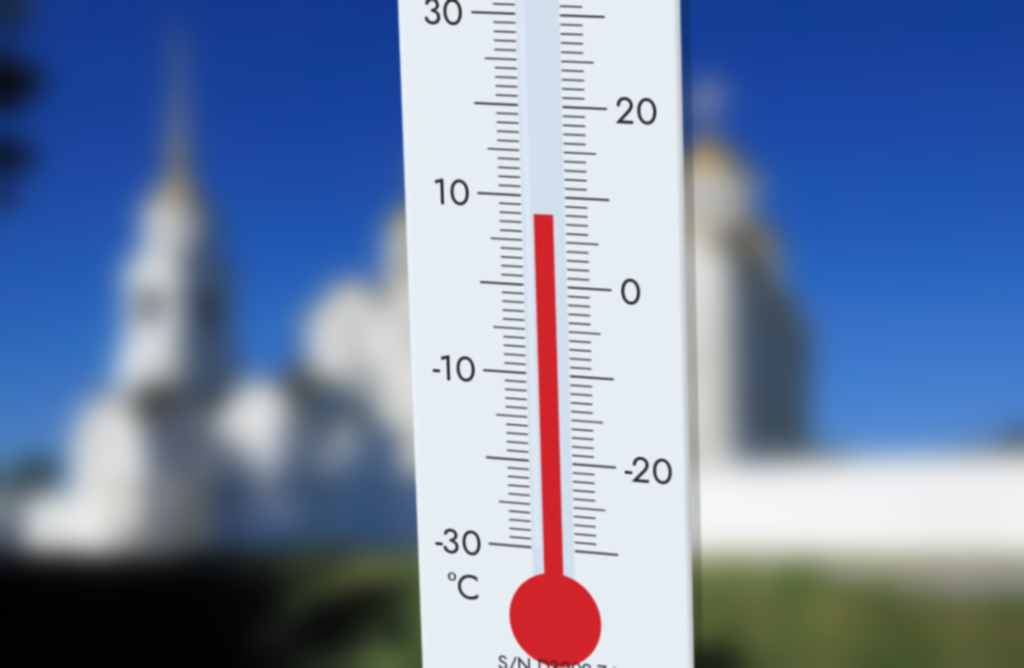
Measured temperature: 8°C
